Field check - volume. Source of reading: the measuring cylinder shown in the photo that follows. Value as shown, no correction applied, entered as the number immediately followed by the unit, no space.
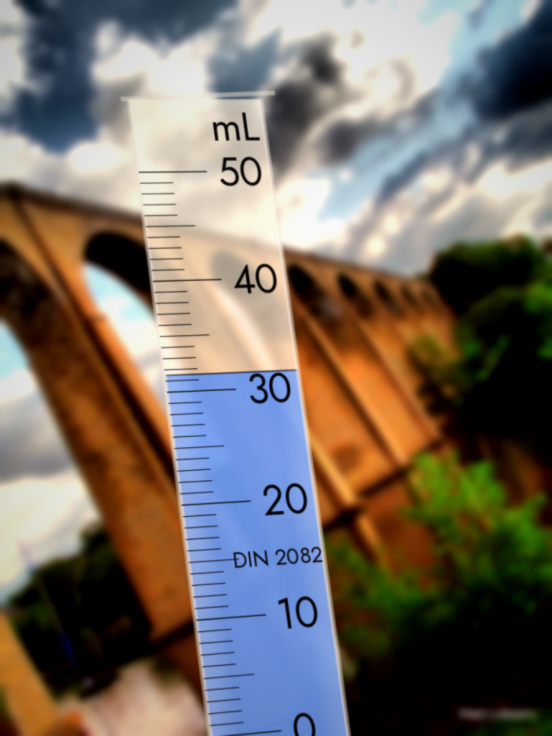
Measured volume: 31.5mL
